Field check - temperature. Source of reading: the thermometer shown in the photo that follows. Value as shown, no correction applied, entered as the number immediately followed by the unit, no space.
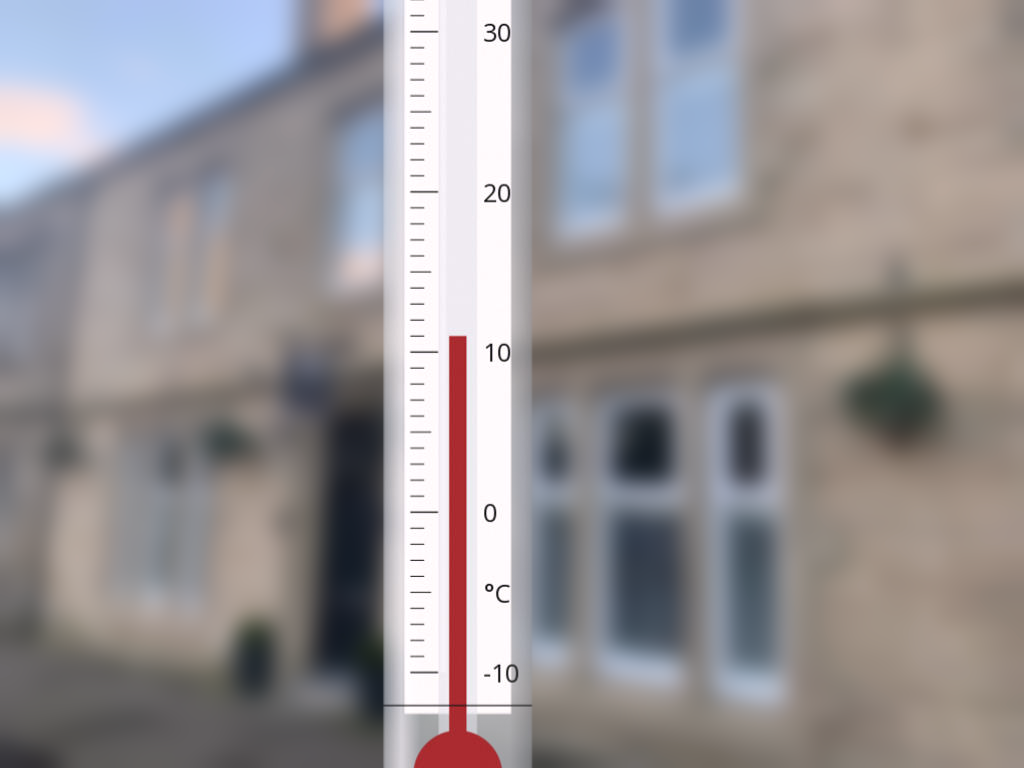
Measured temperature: 11°C
